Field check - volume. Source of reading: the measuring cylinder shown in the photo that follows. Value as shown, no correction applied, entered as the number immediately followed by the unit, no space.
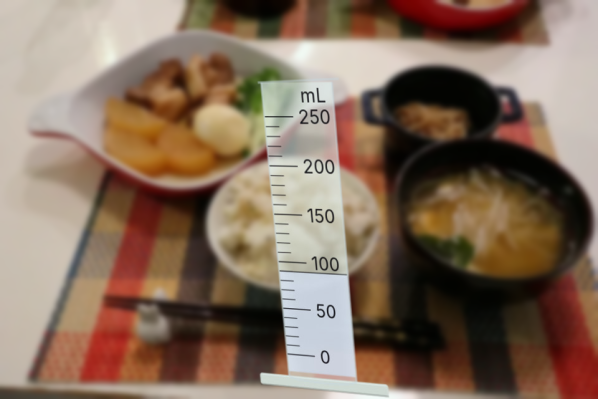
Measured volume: 90mL
